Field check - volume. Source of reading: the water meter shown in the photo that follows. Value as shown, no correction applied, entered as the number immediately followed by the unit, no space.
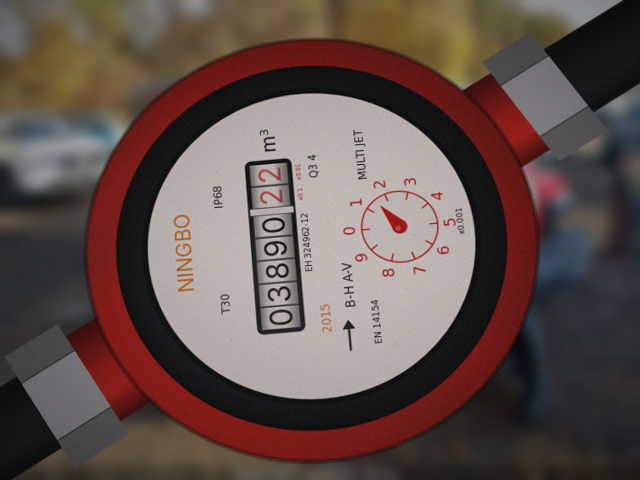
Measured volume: 3890.221m³
